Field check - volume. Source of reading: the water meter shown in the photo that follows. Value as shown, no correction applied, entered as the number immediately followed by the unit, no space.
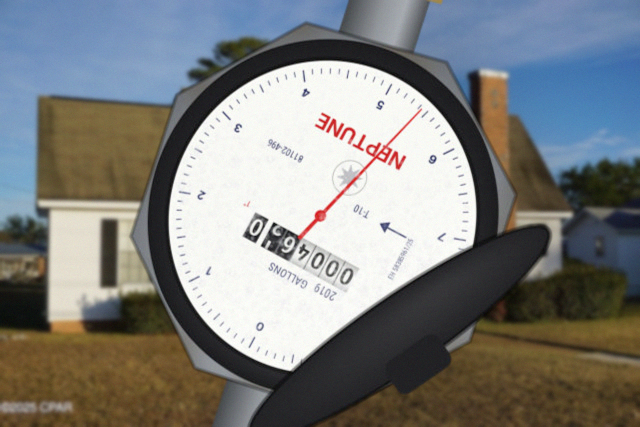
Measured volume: 4615.4gal
